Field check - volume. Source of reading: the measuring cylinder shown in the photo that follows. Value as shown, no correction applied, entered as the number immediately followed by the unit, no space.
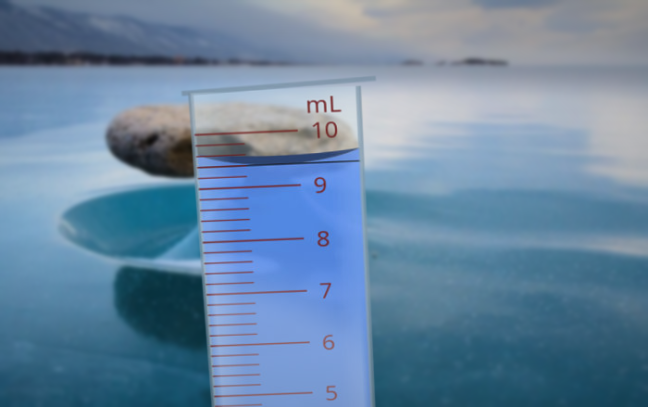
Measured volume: 9.4mL
